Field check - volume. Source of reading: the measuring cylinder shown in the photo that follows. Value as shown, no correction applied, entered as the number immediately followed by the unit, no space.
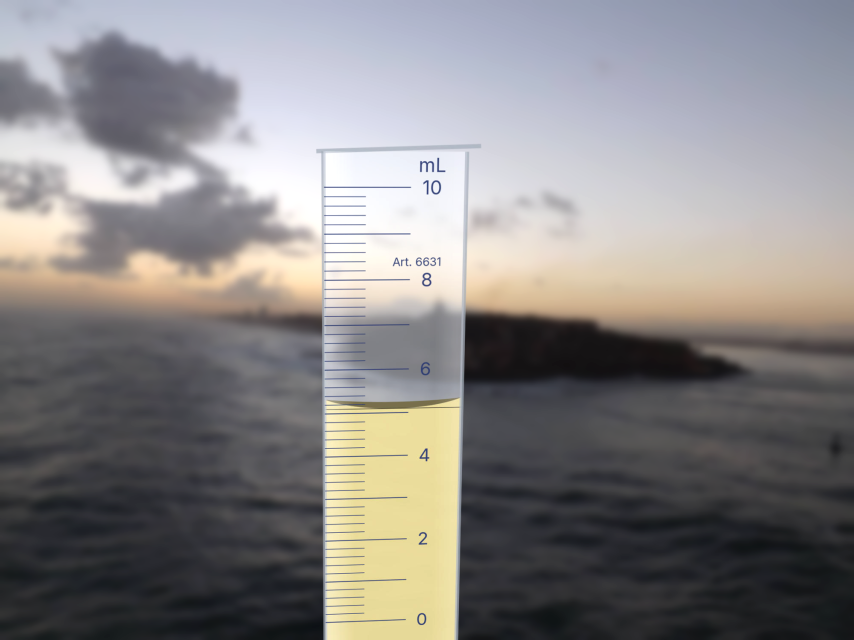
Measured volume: 5.1mL
